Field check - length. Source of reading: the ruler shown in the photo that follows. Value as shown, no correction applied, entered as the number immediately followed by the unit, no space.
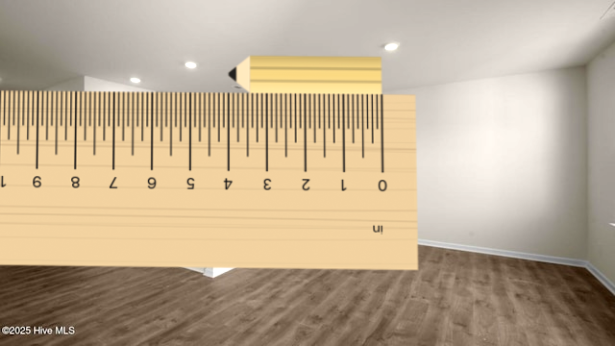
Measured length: 4in
